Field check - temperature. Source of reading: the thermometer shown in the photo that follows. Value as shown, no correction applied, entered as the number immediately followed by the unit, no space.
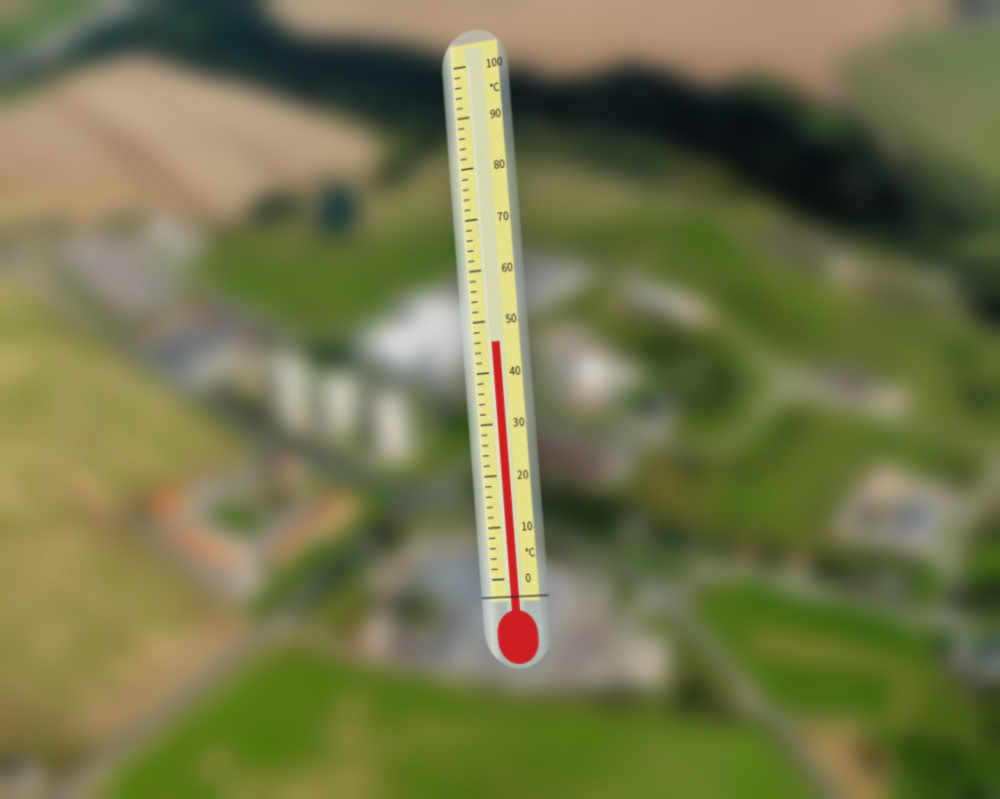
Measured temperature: 46°C
